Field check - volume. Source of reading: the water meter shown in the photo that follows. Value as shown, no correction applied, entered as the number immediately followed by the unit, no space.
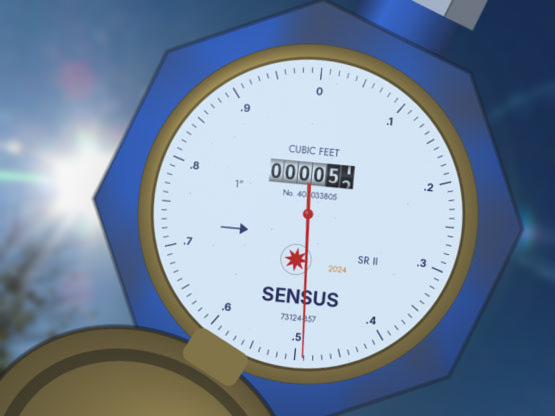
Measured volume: 51.49ft³
